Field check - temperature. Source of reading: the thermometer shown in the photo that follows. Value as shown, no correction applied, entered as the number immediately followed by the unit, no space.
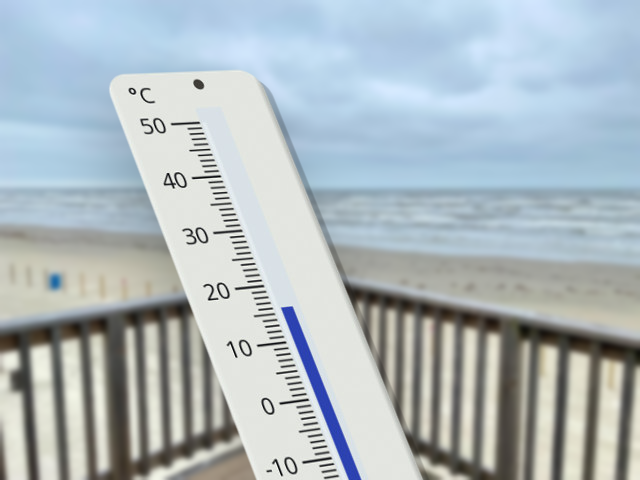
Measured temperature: 16°C
